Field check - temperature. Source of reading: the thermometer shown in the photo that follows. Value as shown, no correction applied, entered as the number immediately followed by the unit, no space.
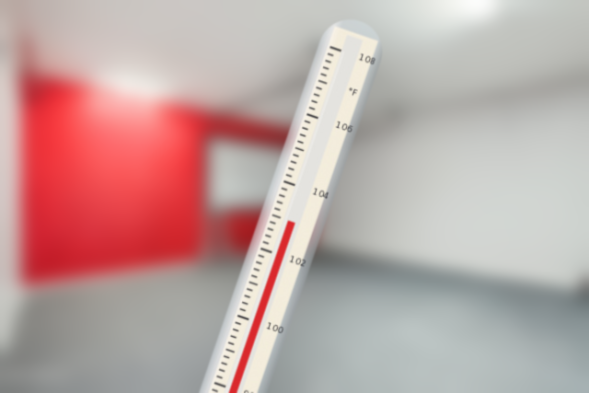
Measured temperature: 103°F
